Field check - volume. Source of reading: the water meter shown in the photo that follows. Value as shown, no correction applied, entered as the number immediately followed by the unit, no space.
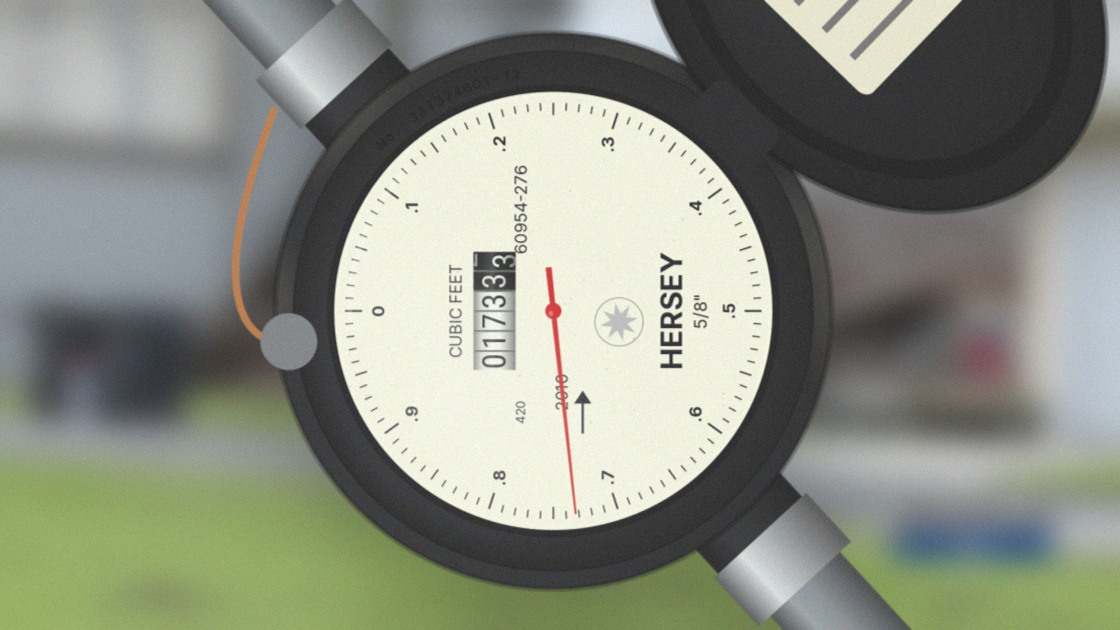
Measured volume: 17332.73ft³
